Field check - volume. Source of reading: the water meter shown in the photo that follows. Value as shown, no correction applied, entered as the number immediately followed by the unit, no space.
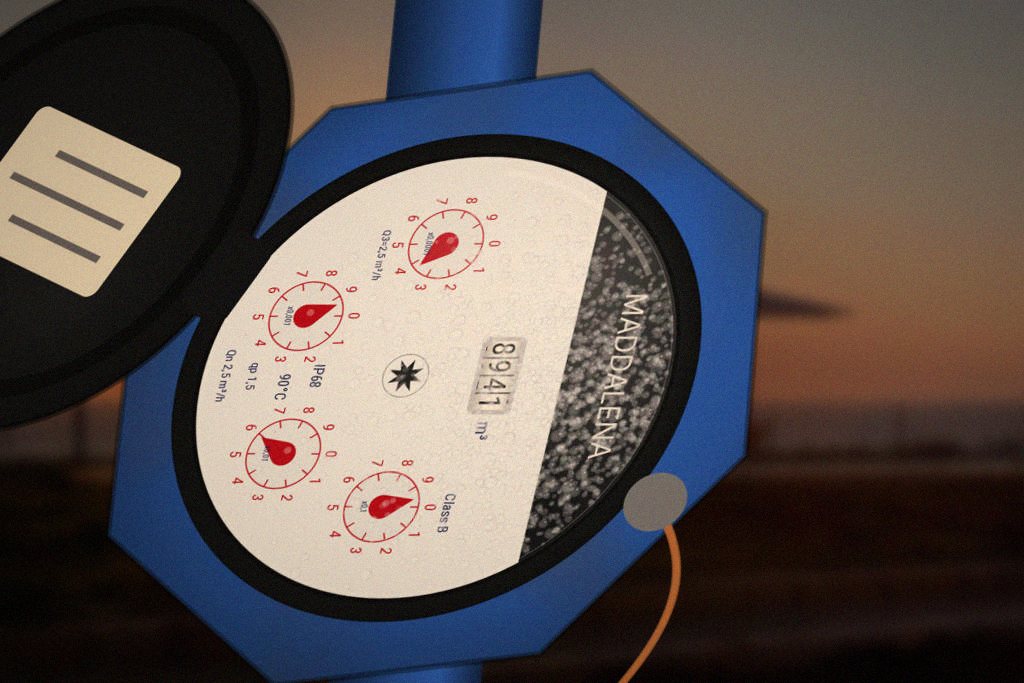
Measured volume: 8940.9593m³
